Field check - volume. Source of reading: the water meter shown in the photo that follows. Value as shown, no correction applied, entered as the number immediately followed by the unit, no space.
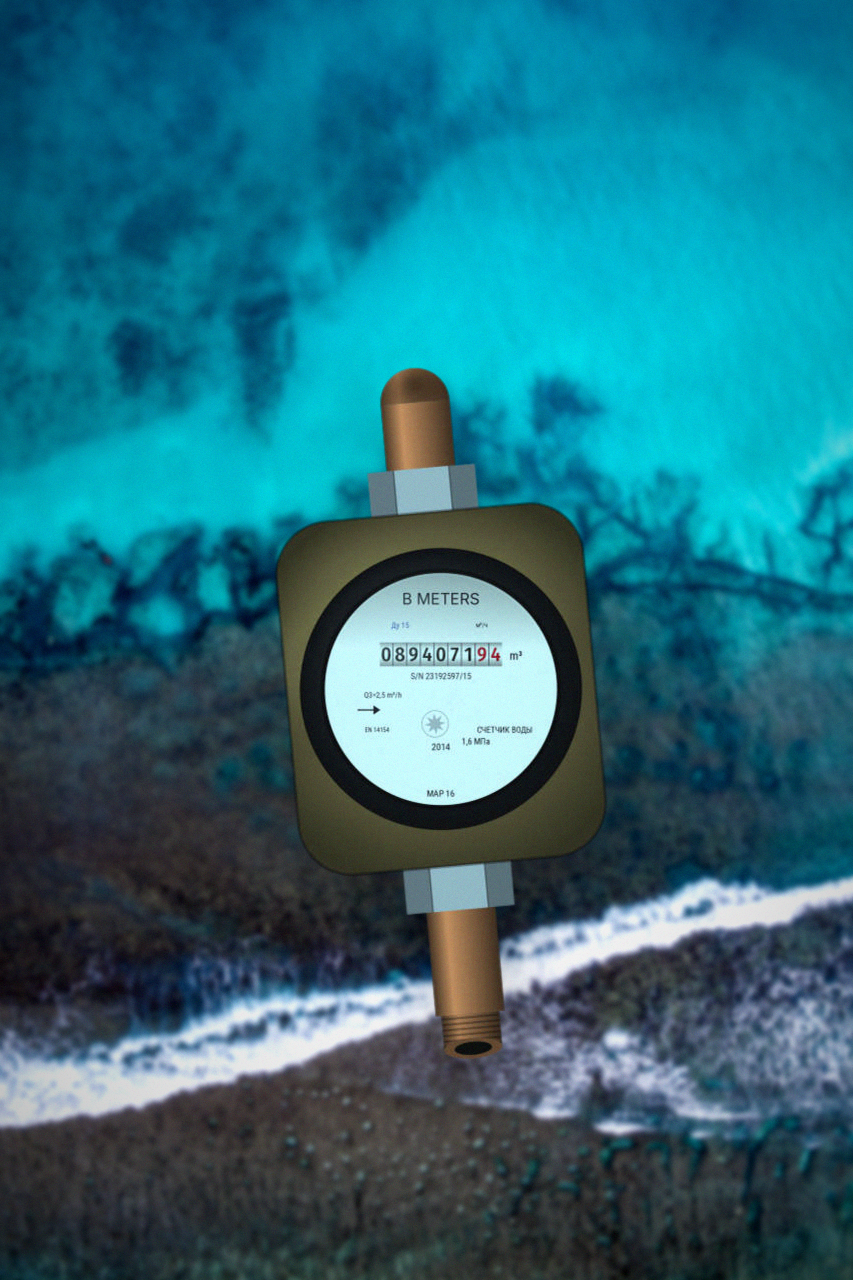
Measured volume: 894071.94m³
